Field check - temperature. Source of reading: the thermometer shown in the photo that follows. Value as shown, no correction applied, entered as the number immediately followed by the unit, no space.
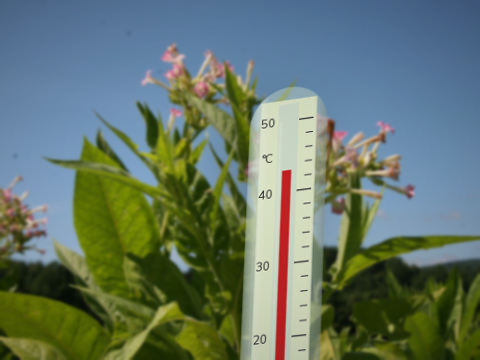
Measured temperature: 43°C
